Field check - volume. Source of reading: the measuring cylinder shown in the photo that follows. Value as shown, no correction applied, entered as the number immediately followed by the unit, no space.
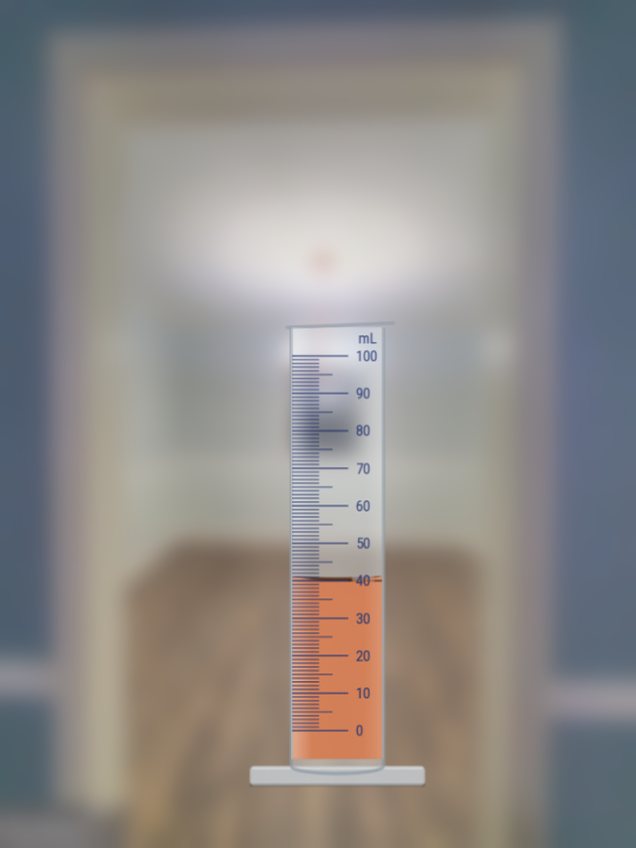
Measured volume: 40mL
